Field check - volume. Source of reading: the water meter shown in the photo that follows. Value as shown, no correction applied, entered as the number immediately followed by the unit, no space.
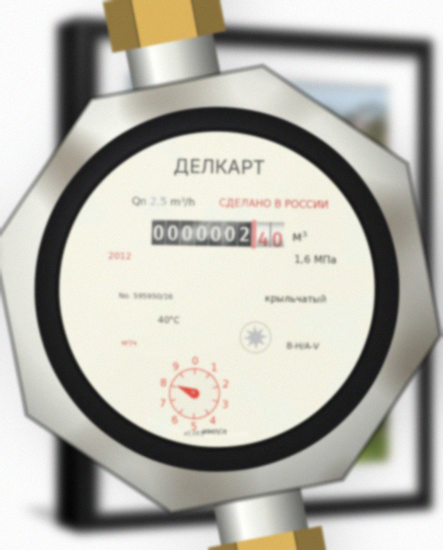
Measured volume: 2.398m³
